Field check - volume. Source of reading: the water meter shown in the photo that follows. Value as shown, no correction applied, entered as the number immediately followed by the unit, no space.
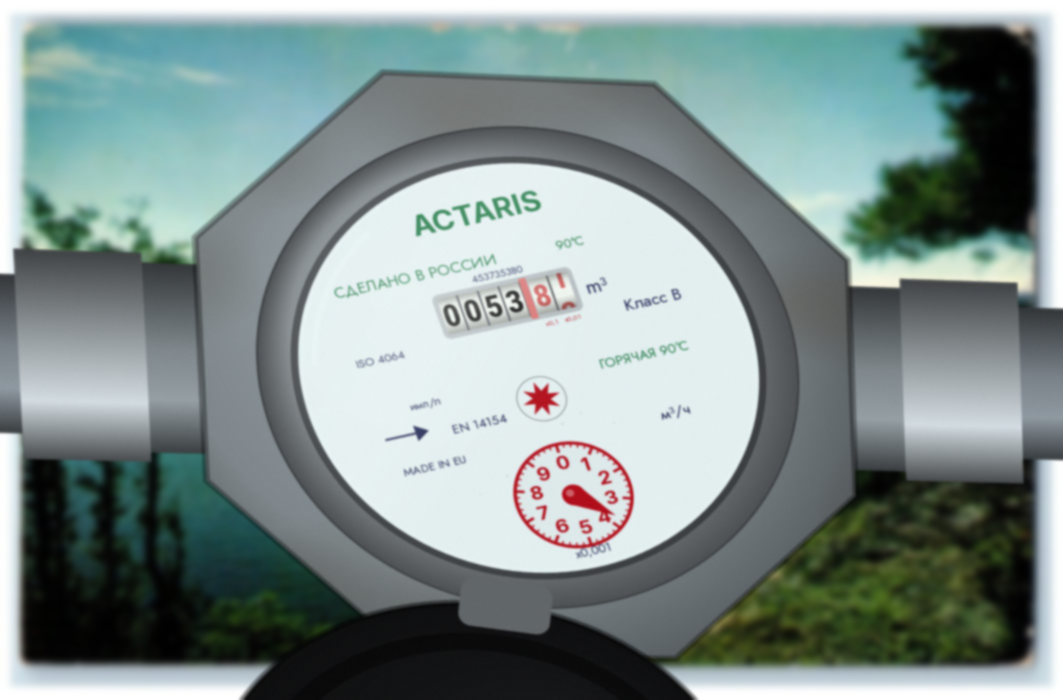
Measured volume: 53.813m³
